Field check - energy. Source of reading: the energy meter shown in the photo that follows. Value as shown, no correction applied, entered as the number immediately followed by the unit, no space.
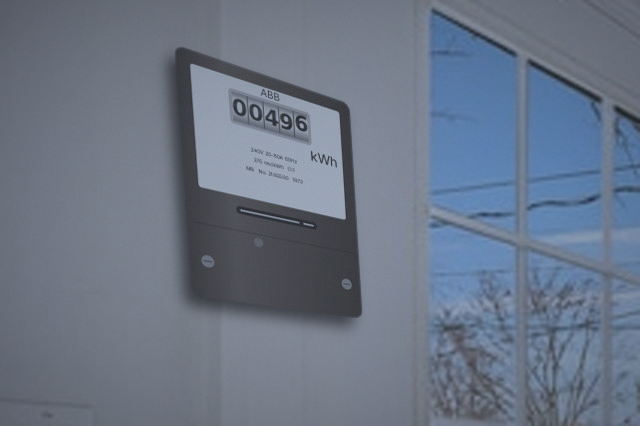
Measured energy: 496kWh
